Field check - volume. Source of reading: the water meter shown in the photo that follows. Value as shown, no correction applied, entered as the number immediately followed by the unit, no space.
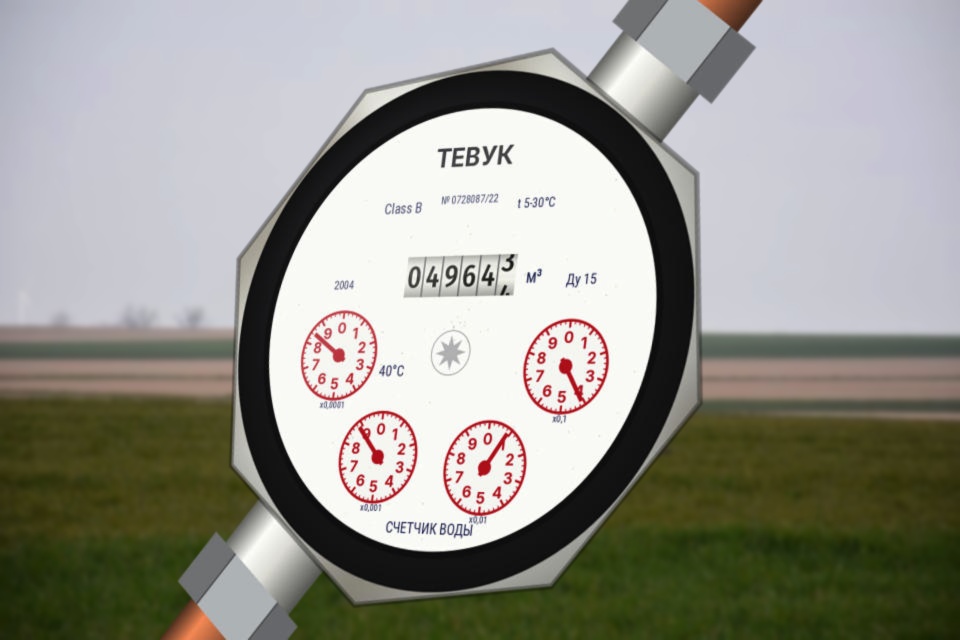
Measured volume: 49643.4088m³
